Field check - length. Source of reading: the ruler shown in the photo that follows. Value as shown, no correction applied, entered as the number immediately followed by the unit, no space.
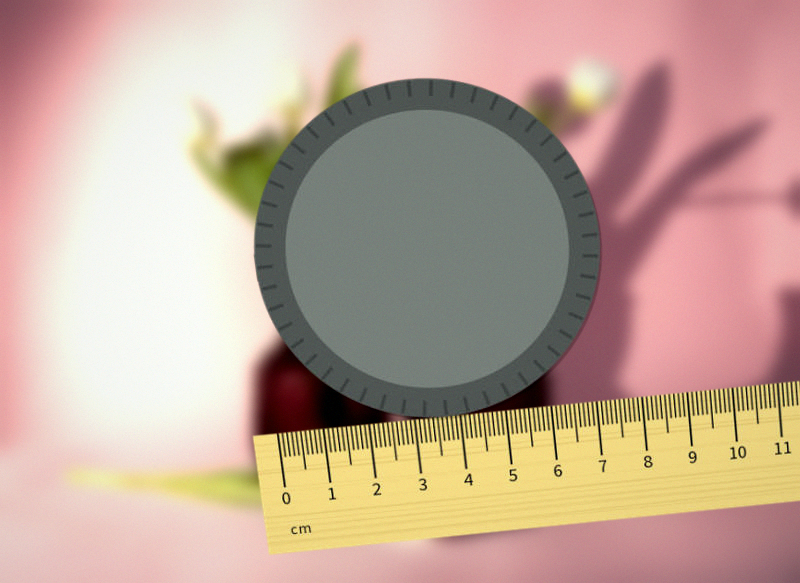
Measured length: 7.4cm
